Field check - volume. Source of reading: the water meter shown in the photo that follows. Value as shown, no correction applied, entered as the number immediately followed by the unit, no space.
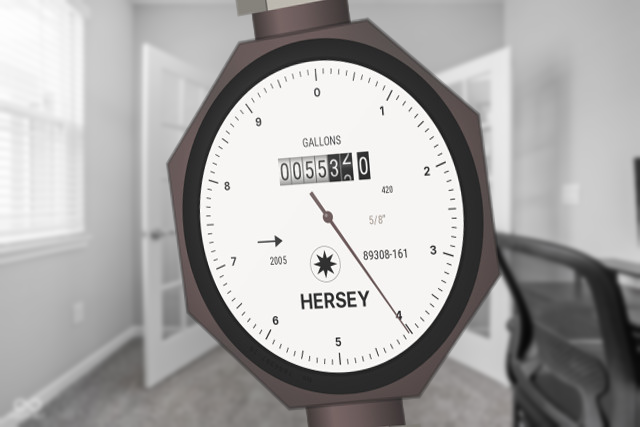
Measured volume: 55324.0gal
